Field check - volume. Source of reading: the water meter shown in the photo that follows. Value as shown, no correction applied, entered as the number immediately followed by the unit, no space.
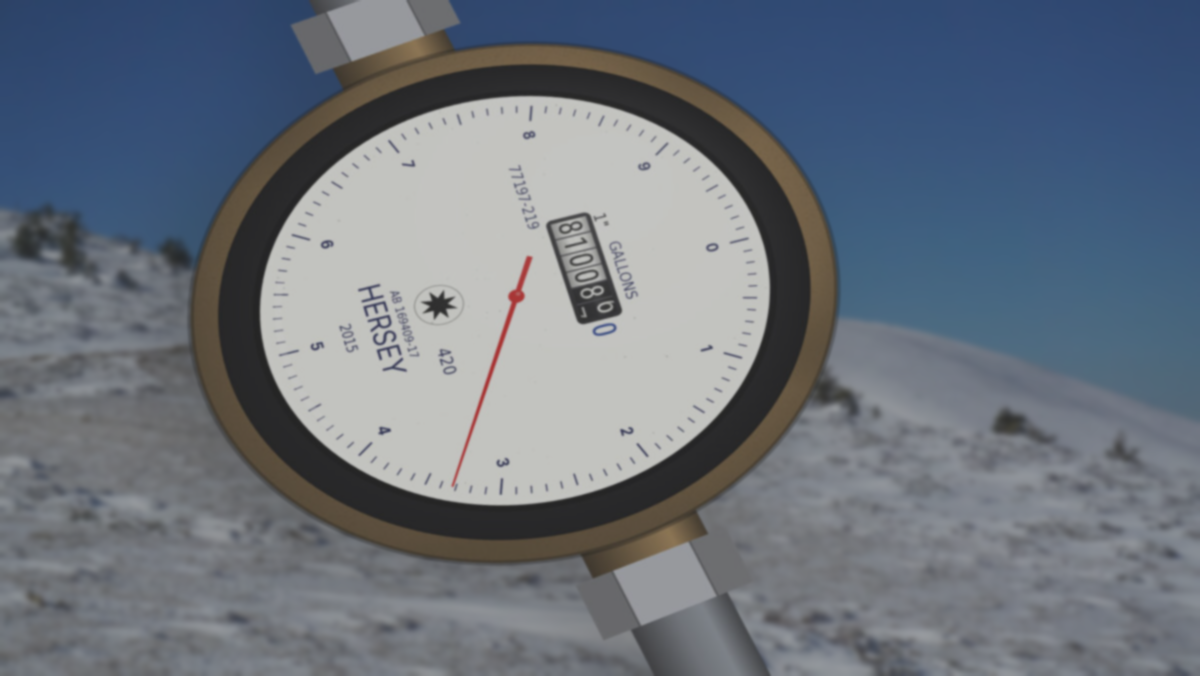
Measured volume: 8100863.3gal
